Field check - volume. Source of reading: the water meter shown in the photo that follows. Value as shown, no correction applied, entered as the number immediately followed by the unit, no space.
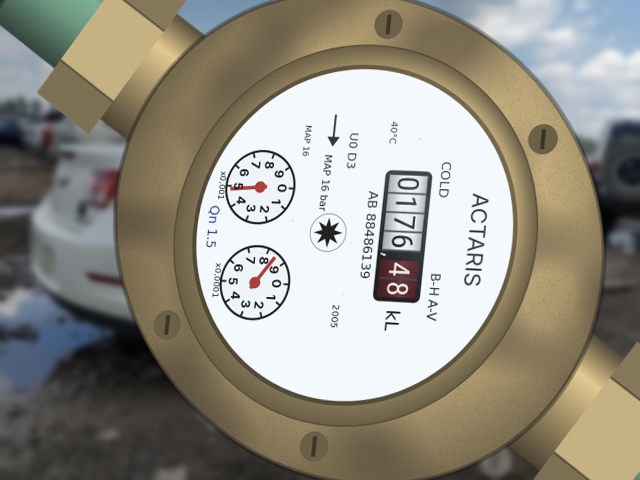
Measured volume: 176.4848kL
